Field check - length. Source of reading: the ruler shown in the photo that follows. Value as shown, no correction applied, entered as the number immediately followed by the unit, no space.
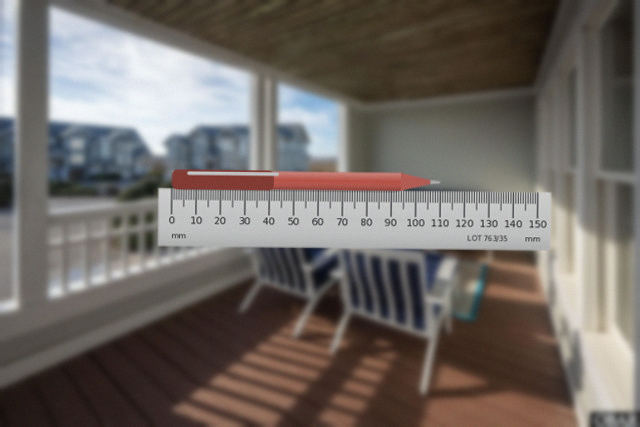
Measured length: 110mm
